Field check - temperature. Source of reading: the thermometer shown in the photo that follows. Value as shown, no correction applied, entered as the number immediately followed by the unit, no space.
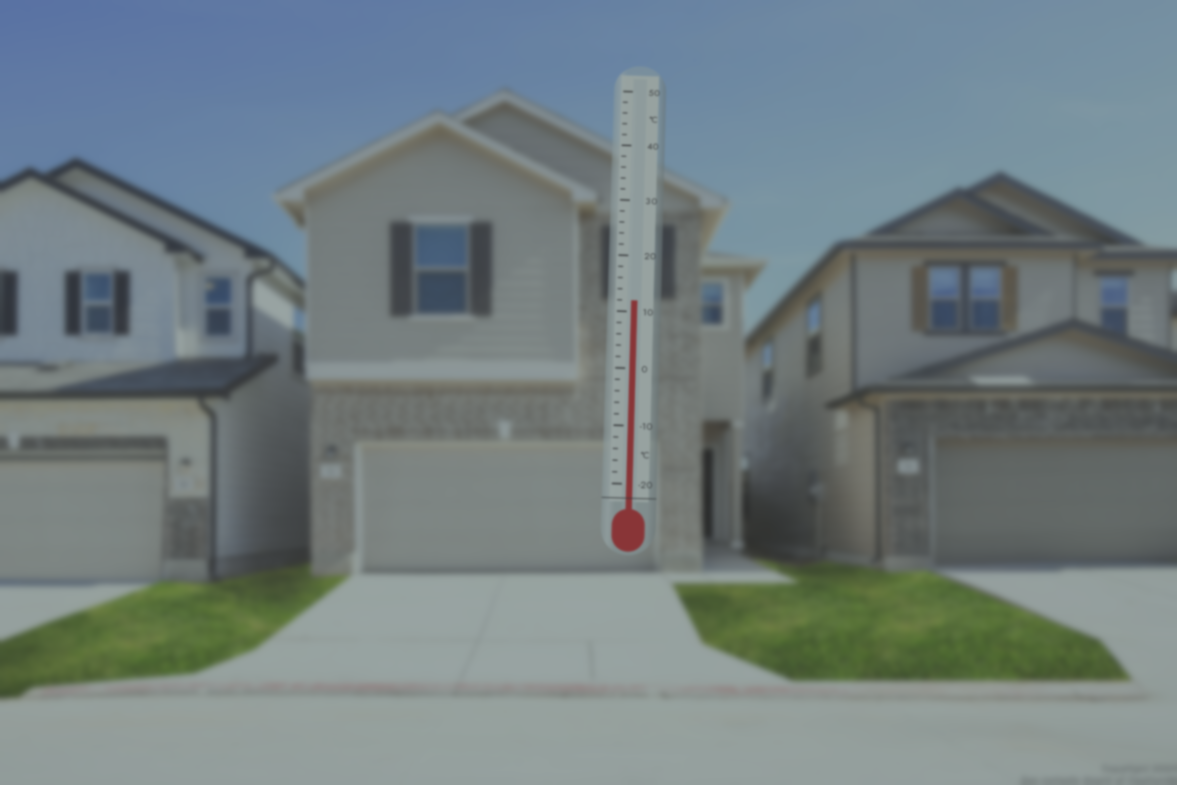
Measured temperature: 12°C
